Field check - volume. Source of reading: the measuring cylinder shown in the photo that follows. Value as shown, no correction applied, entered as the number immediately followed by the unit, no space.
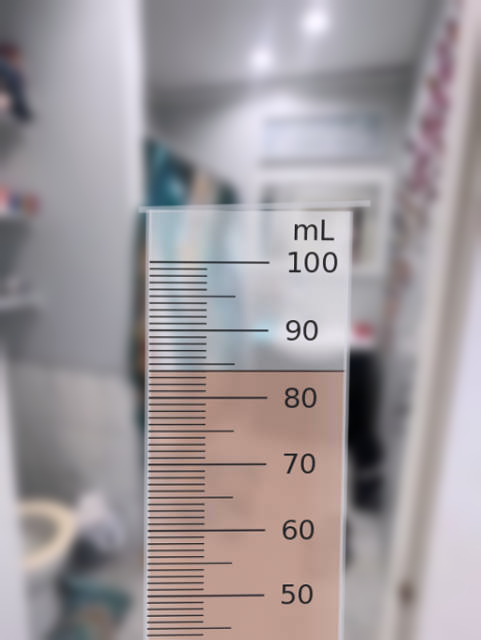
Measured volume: 84mL
